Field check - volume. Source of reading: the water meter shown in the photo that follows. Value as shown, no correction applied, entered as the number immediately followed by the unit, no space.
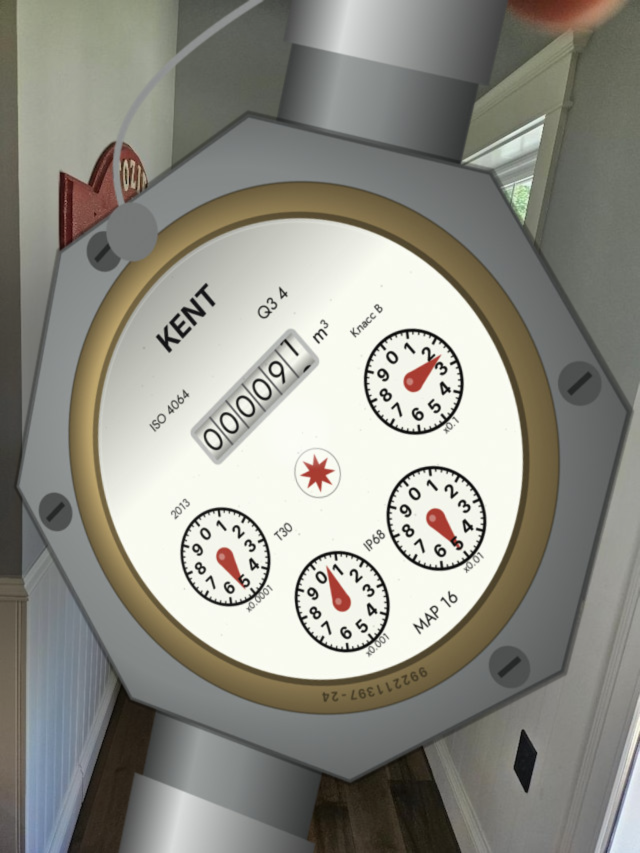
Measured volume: 91.2505m³
